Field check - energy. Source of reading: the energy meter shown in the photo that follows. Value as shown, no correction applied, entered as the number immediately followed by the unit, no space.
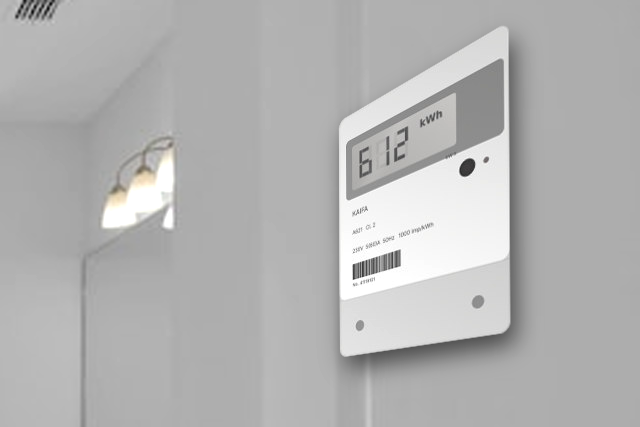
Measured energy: 612kWh
